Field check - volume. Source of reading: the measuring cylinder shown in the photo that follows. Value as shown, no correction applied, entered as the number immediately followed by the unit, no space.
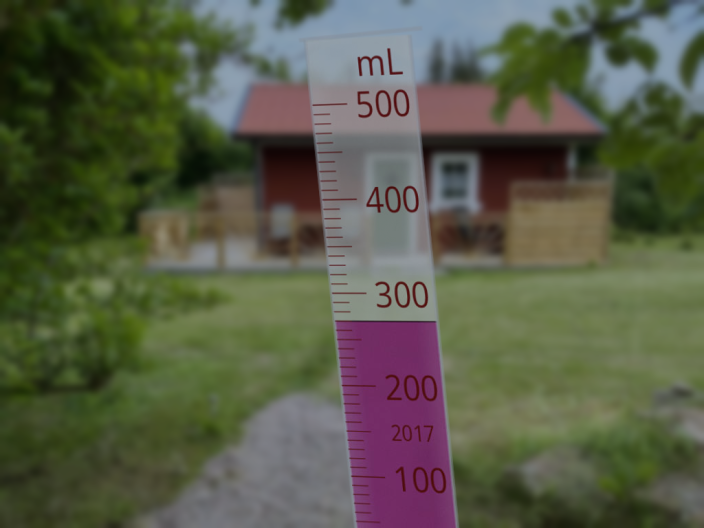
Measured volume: 270mL
